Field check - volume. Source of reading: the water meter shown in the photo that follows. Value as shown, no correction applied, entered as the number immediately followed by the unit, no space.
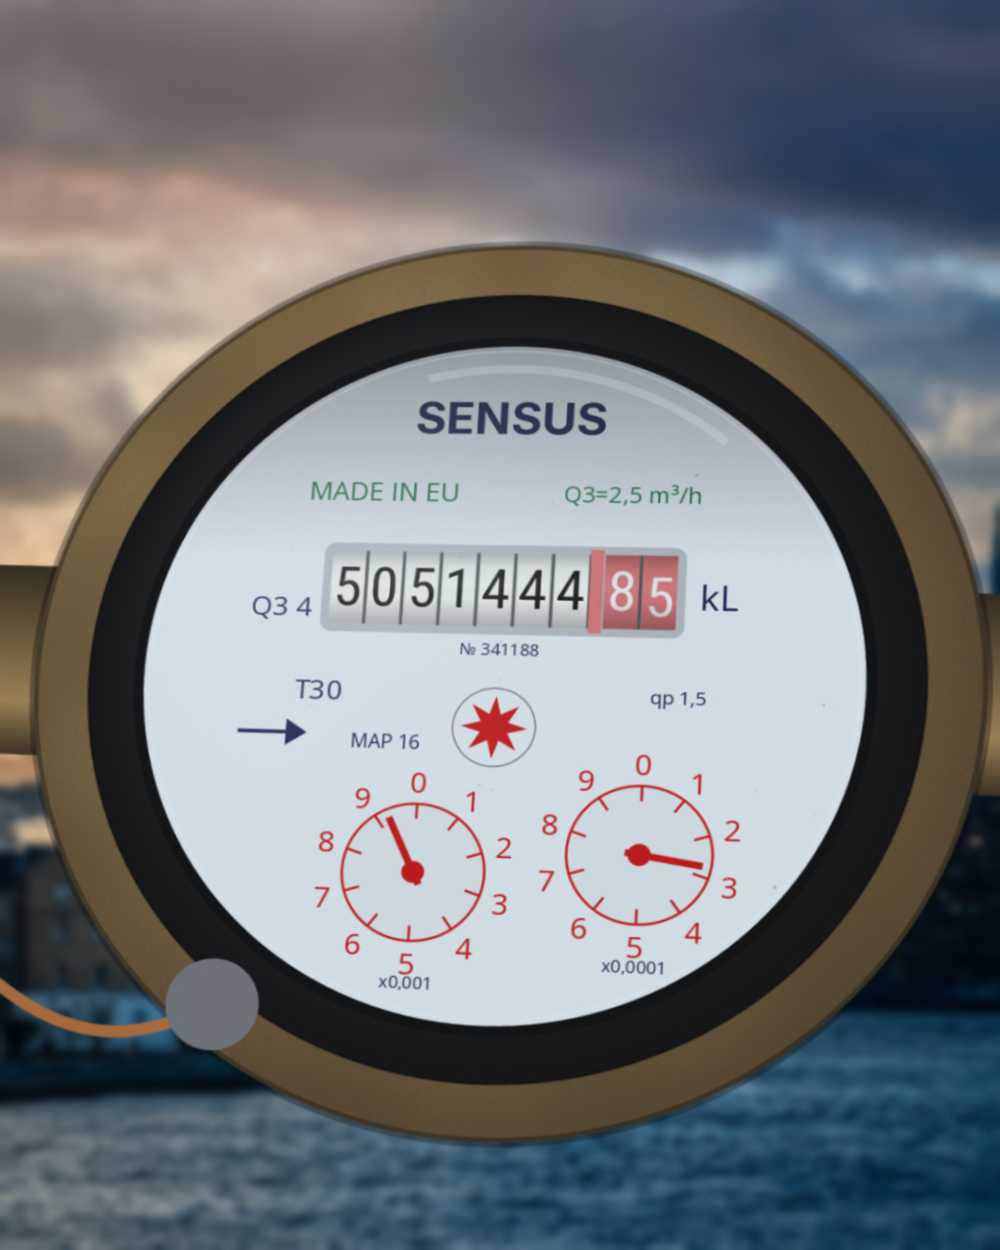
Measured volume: 5051444.8492kL
